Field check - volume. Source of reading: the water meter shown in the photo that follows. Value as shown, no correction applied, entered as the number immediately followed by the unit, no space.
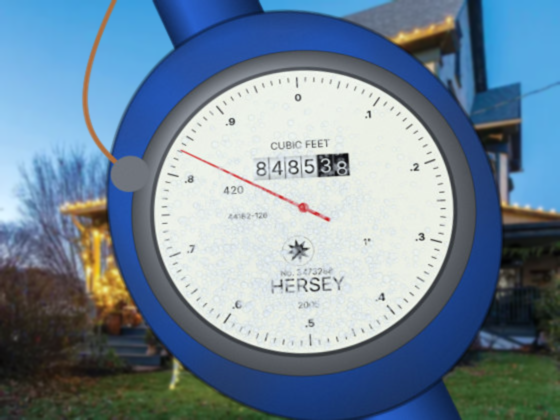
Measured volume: 848537.83ft³
